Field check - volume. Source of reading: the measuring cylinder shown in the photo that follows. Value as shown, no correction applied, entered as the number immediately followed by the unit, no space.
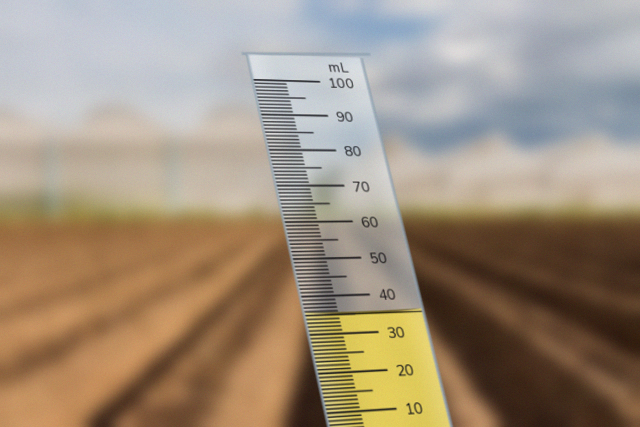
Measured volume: 35mL
